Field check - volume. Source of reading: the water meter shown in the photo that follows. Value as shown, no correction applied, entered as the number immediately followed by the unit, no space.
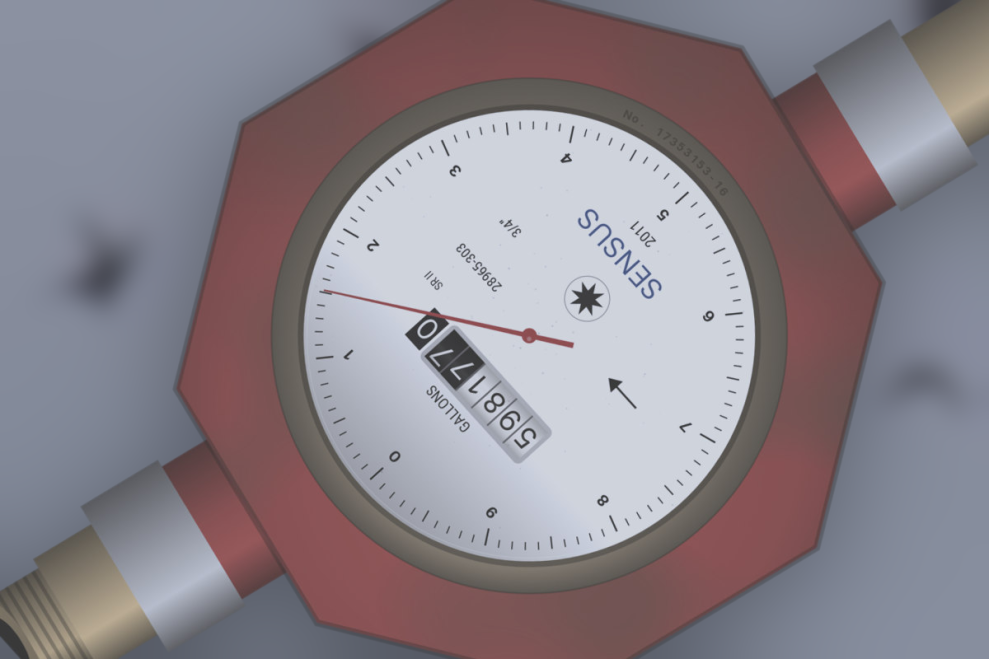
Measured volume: 5981771.5gal
